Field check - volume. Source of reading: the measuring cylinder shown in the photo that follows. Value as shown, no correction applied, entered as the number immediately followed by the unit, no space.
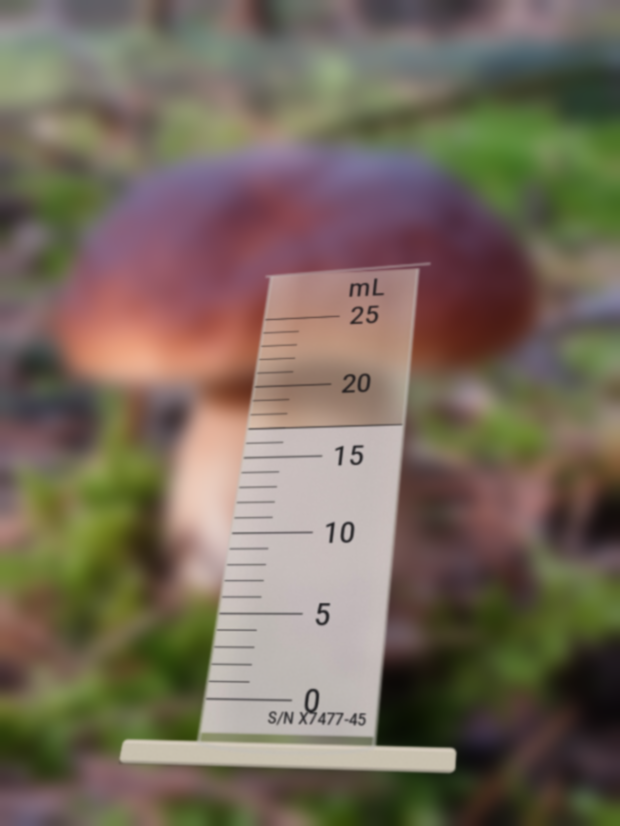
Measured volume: 17mL
